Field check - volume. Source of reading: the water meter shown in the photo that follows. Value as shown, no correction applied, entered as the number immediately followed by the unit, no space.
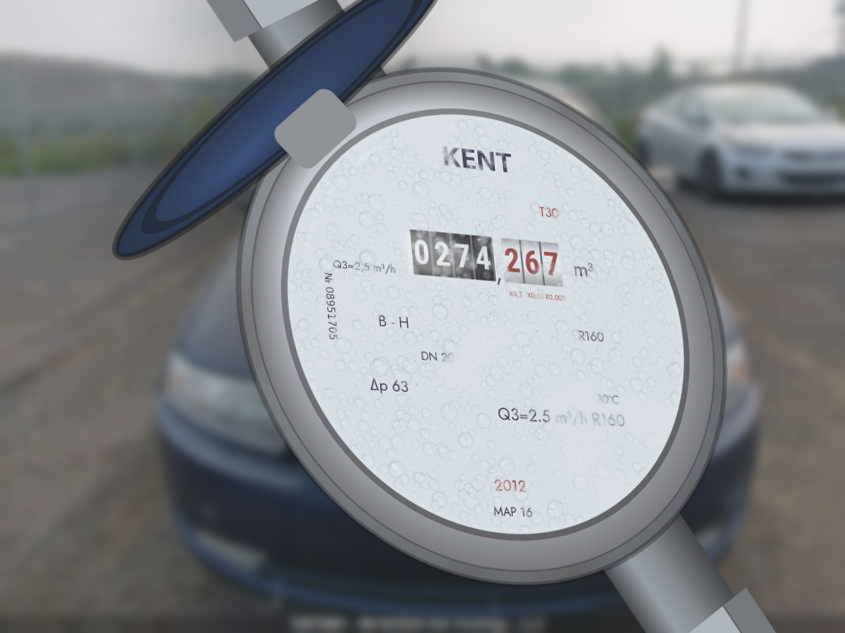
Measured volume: 274.267m³
